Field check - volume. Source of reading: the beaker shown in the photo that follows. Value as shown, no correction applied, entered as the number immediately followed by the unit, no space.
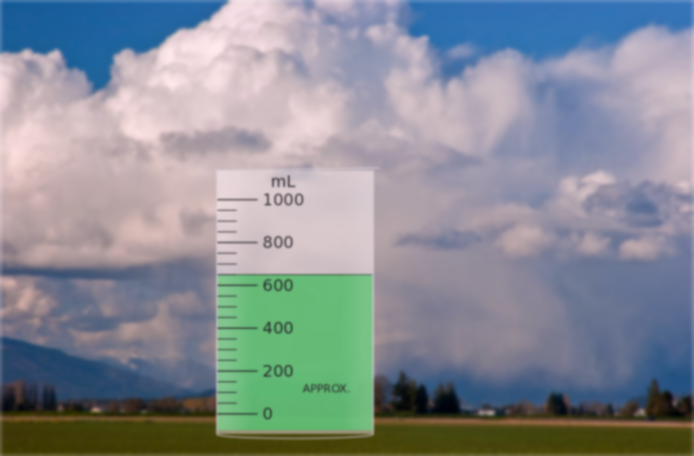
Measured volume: 650mL
